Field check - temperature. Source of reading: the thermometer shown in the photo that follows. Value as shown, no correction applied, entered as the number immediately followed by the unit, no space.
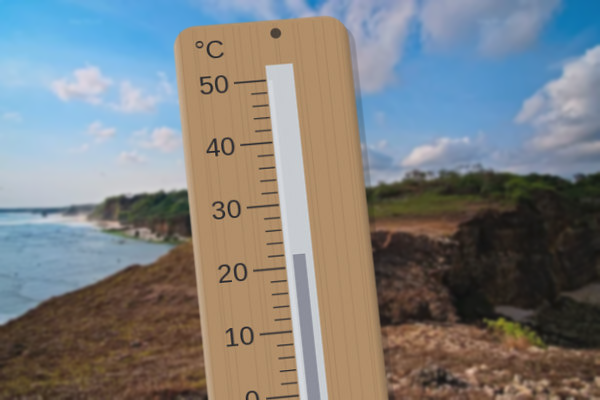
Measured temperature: 22°C
